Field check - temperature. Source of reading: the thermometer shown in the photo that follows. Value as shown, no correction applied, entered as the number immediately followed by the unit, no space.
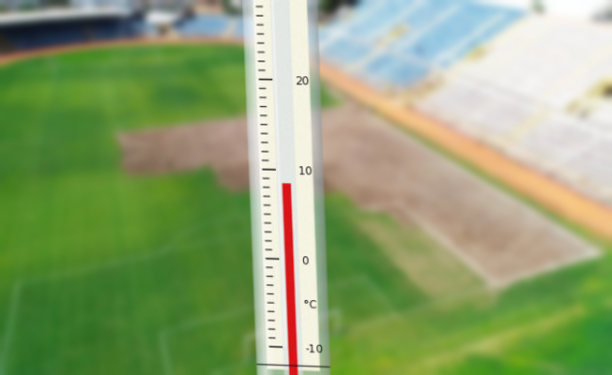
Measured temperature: 8.5°C
